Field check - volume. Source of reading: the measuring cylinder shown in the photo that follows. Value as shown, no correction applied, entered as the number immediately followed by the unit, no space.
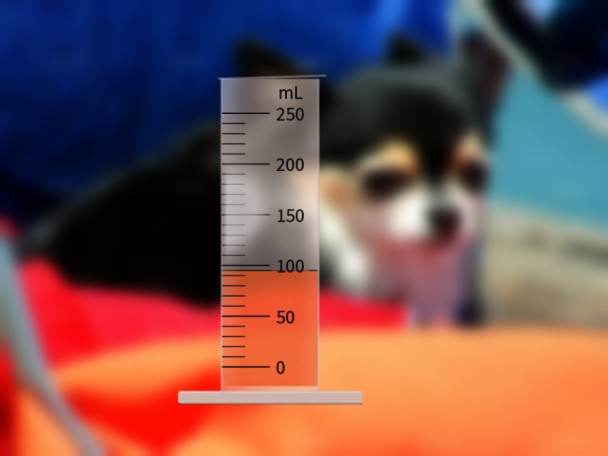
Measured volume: 95mL
